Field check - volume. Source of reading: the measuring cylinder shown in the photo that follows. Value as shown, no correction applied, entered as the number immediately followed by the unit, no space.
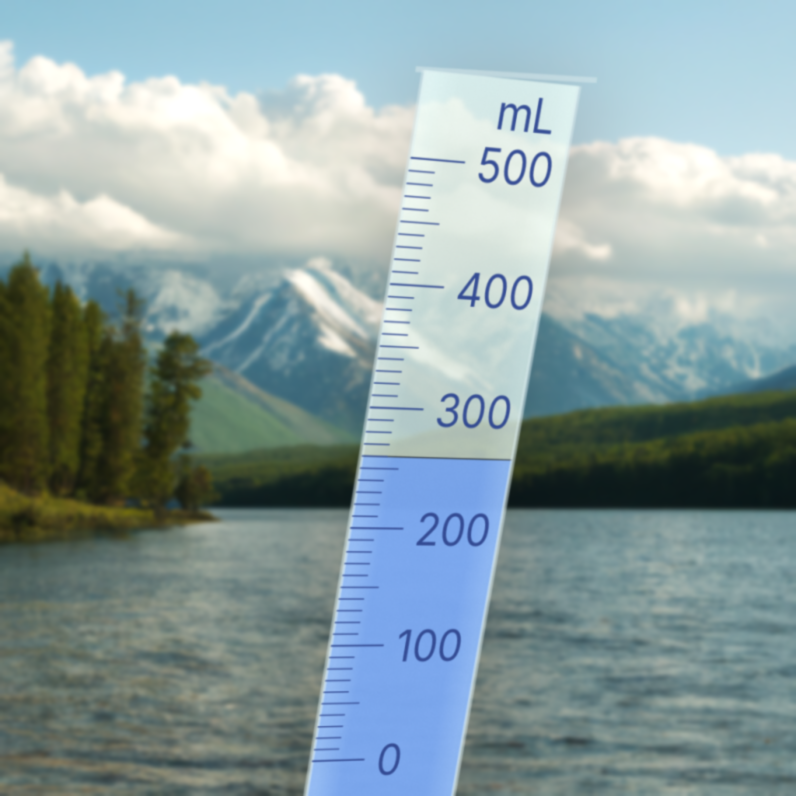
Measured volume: 260mL
